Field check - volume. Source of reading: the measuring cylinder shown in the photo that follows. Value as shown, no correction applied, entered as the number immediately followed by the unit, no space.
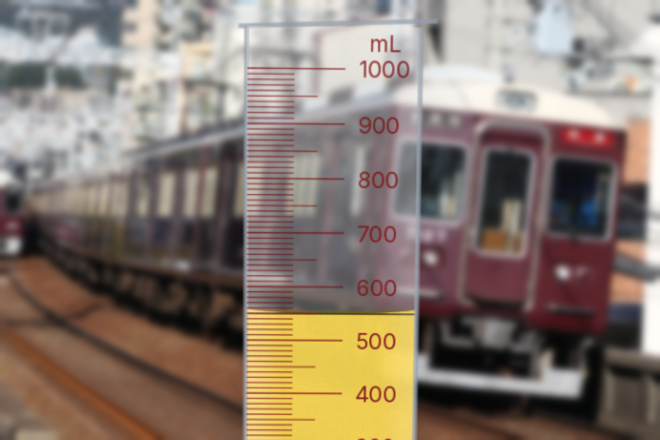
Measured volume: 550mL
